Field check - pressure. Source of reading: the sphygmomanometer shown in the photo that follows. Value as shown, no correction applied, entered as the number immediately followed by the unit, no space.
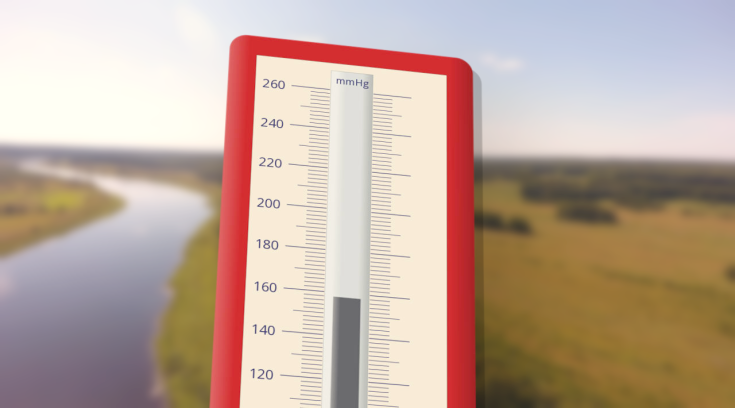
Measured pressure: 158mmHg
